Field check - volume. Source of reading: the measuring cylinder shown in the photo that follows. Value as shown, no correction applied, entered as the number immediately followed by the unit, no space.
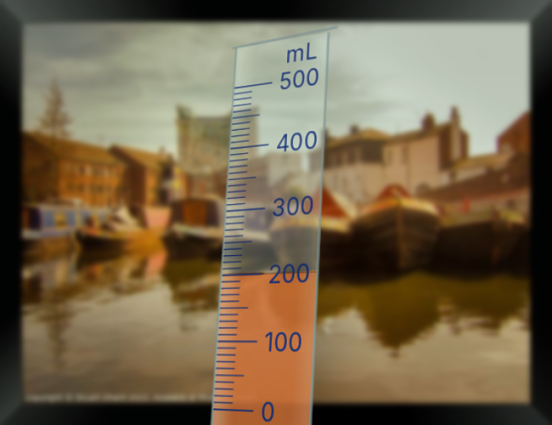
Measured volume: 200mL
